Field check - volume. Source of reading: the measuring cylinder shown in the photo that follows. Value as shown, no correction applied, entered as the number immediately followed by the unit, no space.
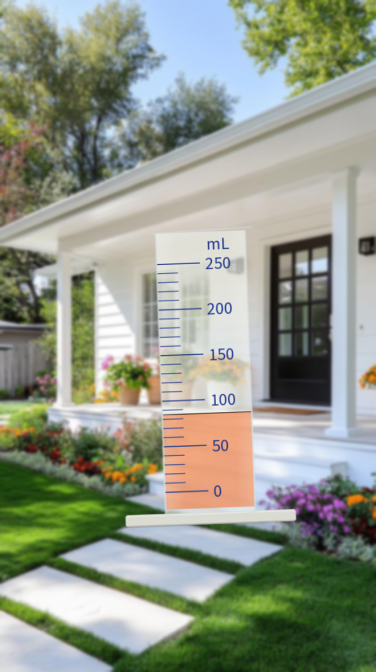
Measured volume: 85mL
